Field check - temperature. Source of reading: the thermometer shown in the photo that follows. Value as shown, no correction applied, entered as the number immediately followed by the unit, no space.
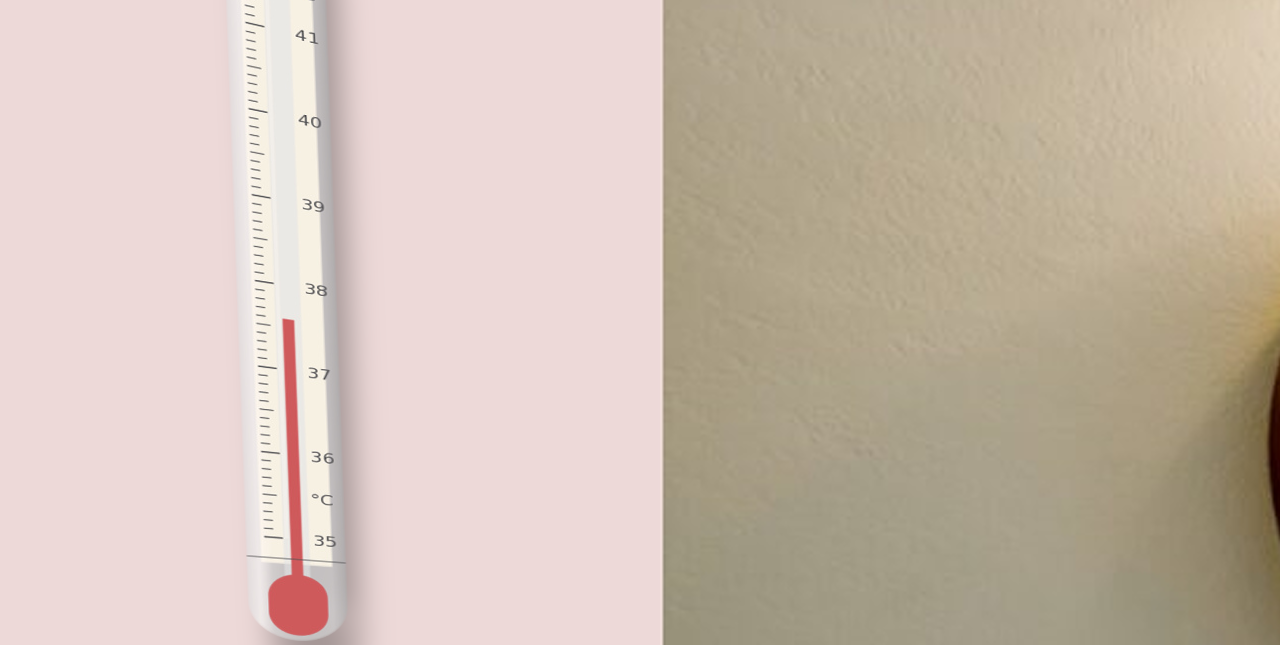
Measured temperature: 37.6°C
